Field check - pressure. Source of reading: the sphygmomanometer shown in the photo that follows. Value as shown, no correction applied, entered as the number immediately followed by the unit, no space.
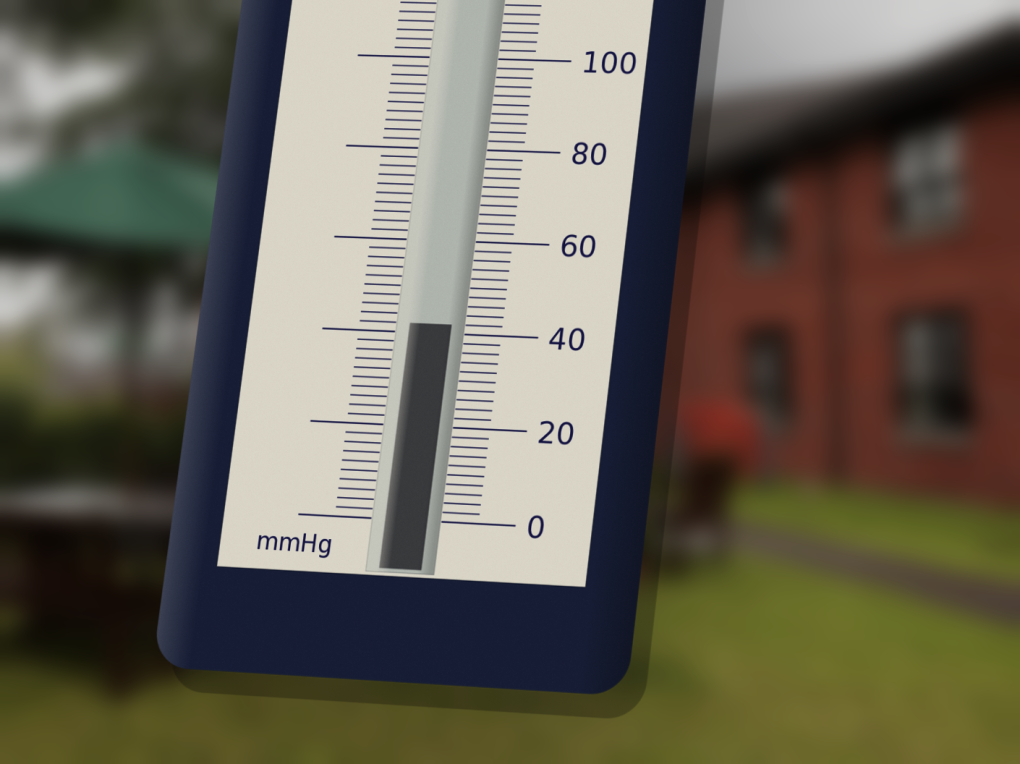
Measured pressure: 42mmHg
